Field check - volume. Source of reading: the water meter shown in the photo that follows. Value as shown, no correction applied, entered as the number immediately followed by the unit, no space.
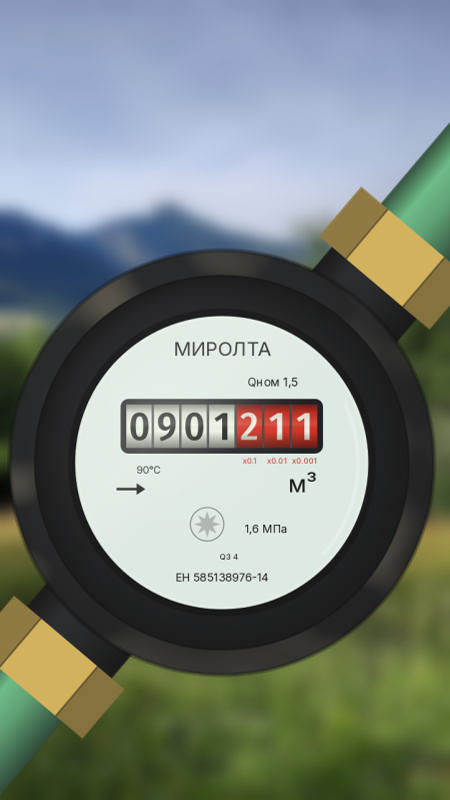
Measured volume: 901.211m³
